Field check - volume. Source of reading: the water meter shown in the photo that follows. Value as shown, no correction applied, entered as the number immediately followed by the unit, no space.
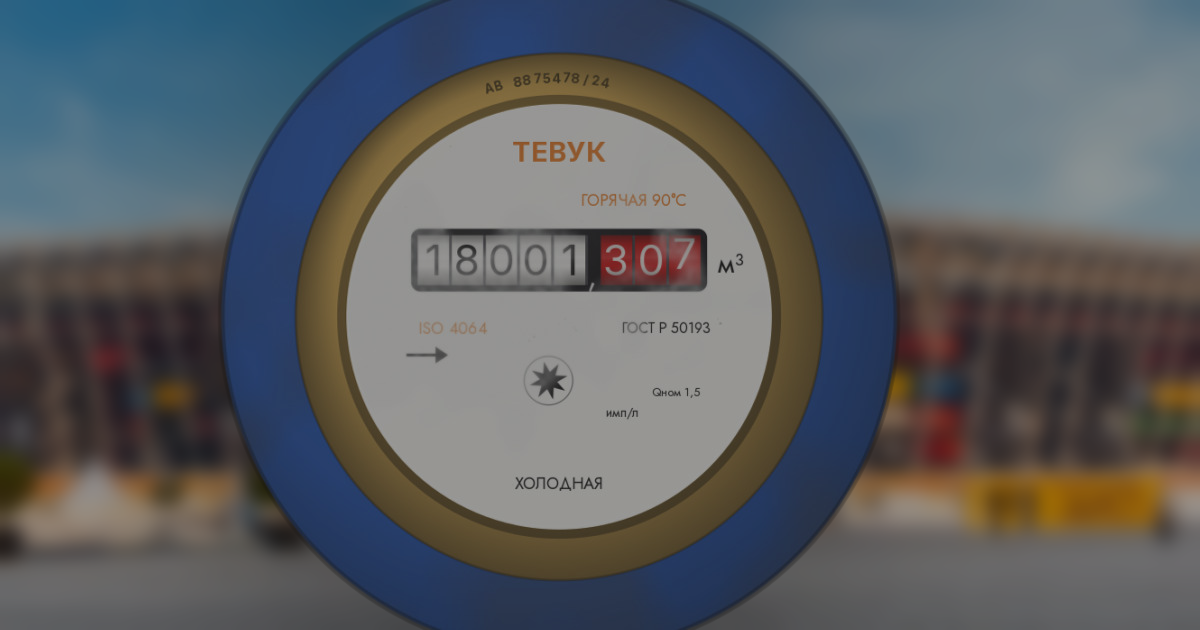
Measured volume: 18001.307m³
